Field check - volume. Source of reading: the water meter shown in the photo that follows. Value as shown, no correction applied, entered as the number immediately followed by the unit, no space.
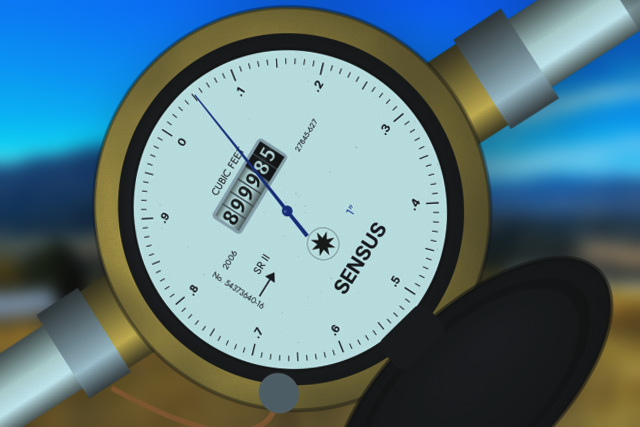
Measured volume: 899985.05ft³
